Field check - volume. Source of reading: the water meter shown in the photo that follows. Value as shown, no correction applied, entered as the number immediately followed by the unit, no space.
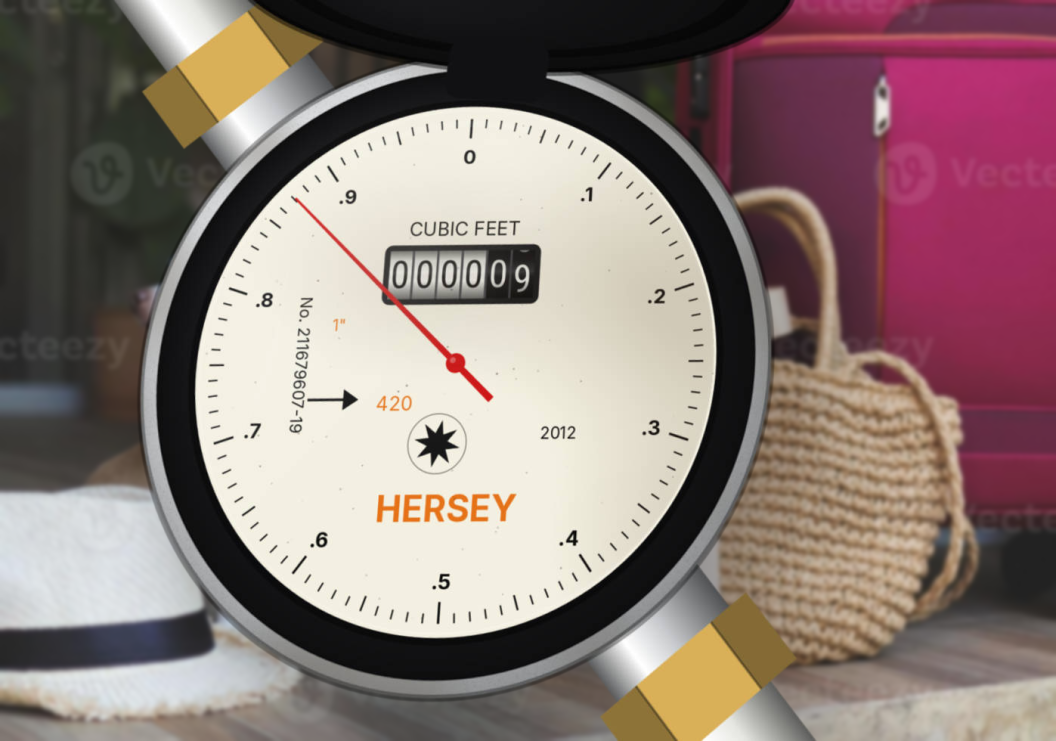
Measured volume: 8.87ft³
